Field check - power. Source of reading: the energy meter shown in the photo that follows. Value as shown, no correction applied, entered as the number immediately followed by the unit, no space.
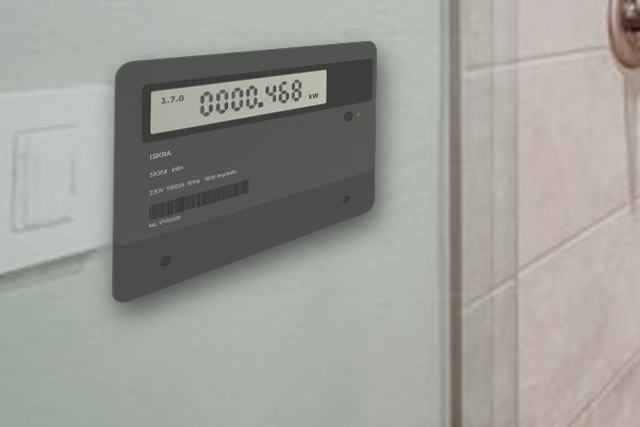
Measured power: 0.468kW
